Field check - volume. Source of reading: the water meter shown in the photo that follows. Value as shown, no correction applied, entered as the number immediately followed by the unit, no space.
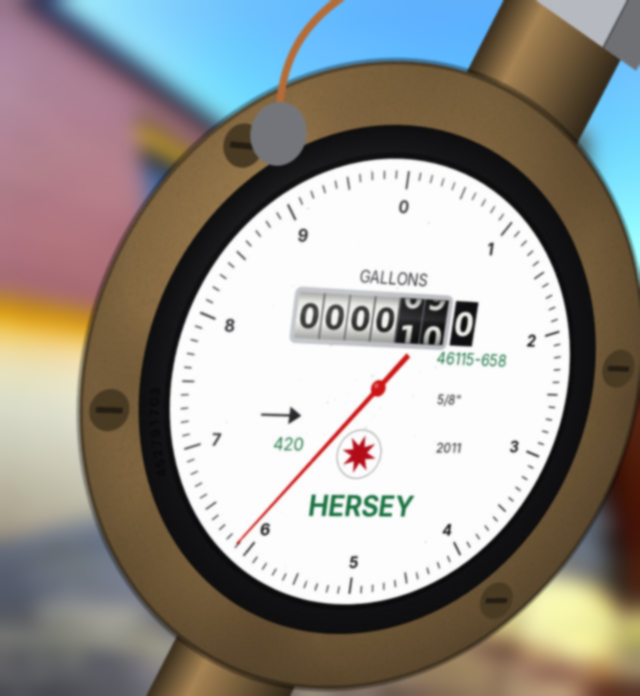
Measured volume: 96.1gal
